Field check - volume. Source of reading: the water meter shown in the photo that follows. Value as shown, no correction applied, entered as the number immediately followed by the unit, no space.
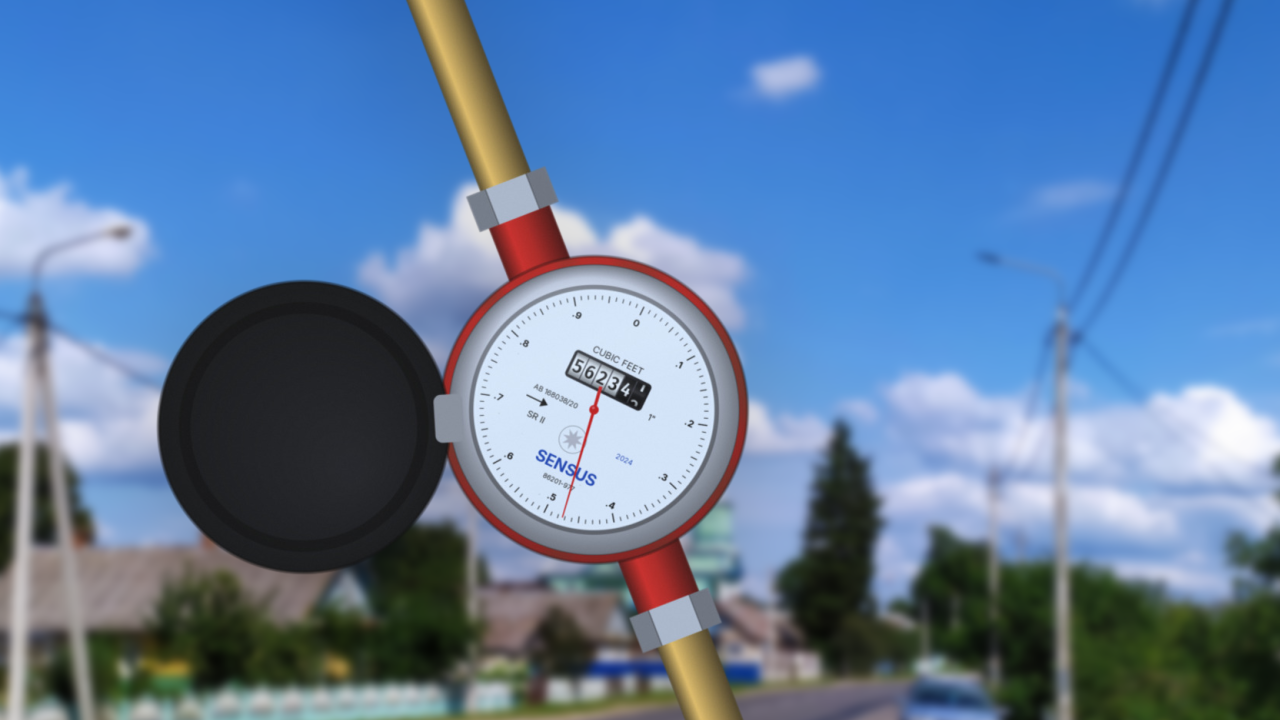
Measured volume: 562341.47ft³
